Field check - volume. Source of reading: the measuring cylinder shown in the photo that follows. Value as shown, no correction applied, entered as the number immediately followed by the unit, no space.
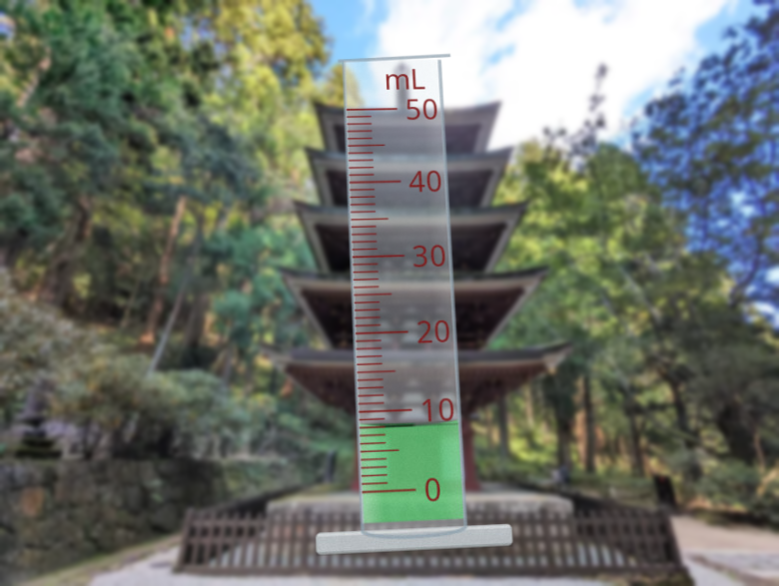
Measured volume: 8mL
